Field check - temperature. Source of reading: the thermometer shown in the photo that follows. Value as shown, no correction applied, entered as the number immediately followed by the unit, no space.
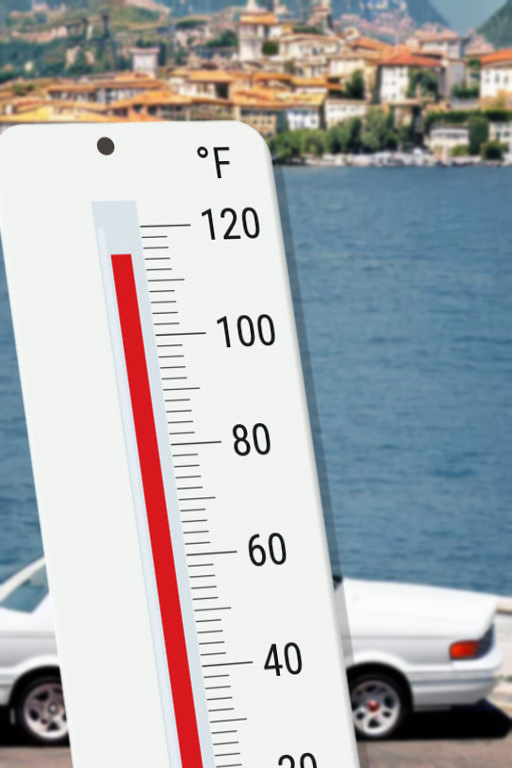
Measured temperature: 115°F
